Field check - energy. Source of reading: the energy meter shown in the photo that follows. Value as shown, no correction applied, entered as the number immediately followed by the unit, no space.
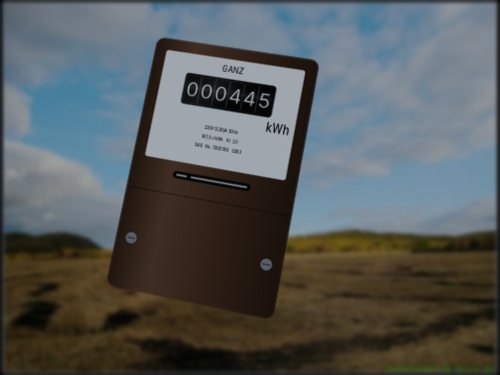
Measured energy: 445kWh
